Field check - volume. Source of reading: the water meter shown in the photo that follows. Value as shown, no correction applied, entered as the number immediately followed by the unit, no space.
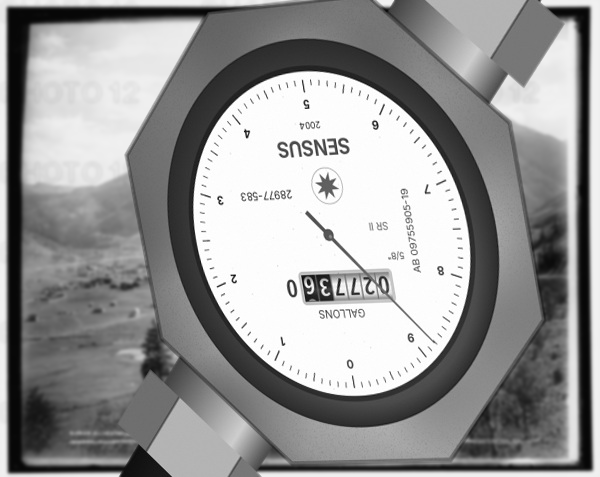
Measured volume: 277358.8gal
